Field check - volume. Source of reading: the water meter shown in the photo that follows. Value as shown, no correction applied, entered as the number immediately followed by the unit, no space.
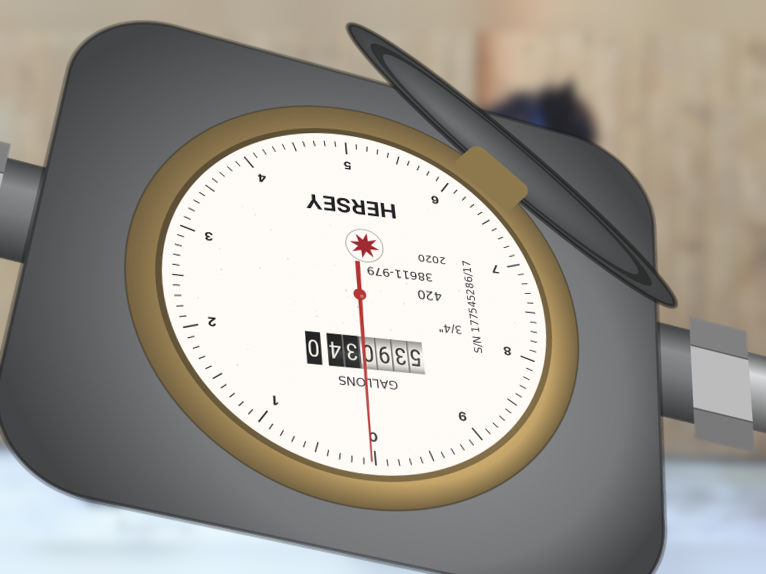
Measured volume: 5390340.0gal
